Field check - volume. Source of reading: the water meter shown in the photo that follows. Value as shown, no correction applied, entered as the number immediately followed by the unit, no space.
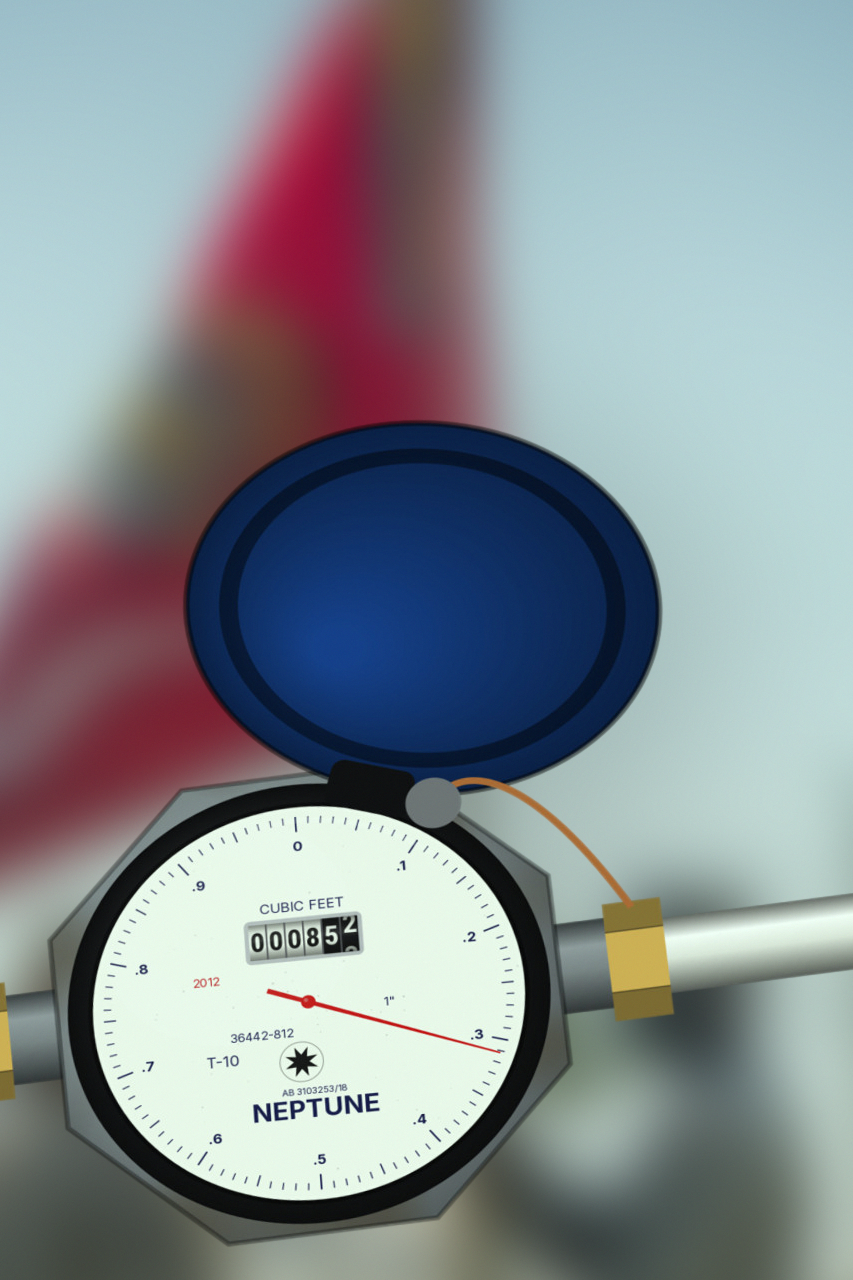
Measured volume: 852.31ft³
